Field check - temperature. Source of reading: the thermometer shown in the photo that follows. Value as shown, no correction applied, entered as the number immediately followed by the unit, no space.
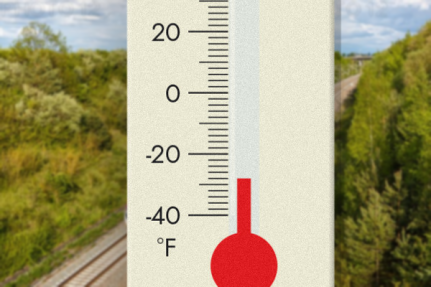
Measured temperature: -28°F
